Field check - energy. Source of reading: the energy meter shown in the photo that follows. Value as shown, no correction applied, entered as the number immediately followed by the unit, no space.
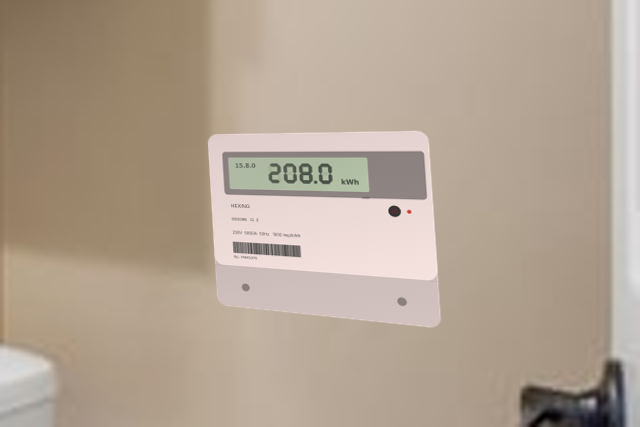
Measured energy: 208.0kWh
